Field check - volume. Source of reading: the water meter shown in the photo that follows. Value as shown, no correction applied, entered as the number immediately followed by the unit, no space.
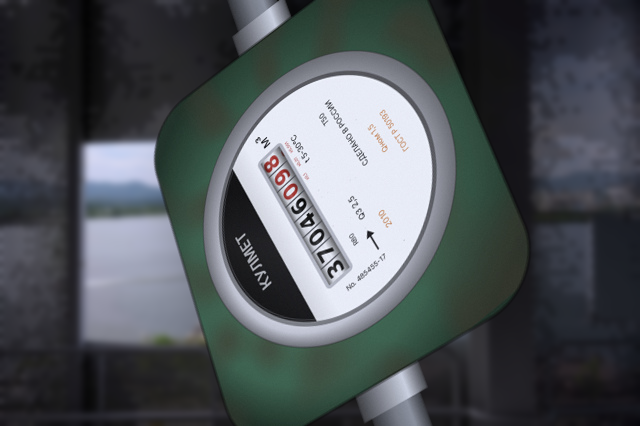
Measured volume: 37046.098m³
